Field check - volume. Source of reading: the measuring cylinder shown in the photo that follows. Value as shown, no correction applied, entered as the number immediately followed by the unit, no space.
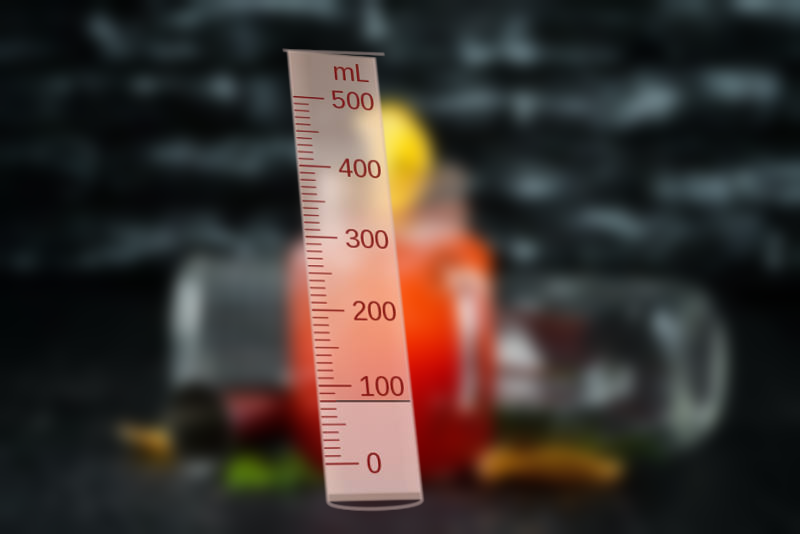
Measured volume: 80mL
